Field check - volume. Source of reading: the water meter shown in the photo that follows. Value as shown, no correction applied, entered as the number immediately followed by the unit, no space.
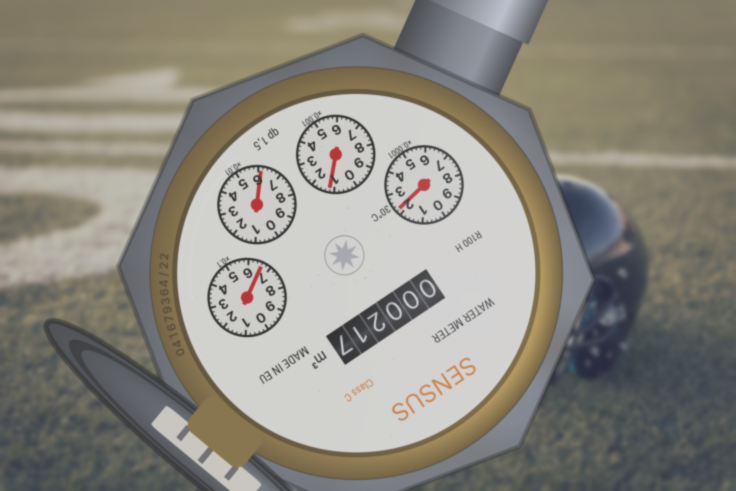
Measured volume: 217.6612m³
